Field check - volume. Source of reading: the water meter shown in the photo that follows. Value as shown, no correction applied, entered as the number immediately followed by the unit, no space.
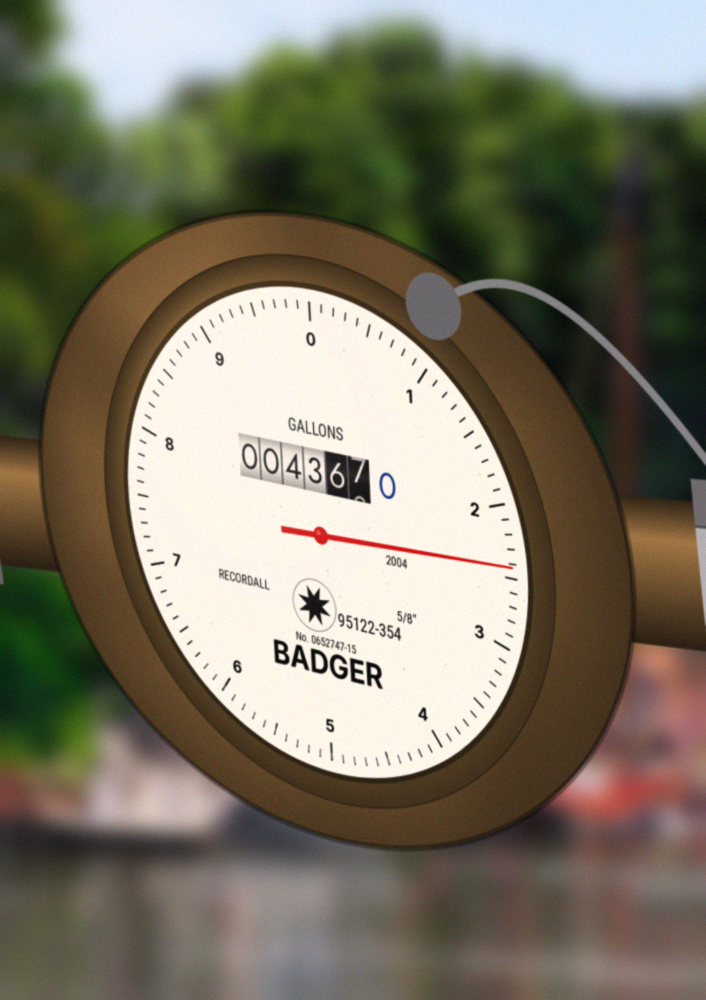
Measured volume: 43672.4gal
